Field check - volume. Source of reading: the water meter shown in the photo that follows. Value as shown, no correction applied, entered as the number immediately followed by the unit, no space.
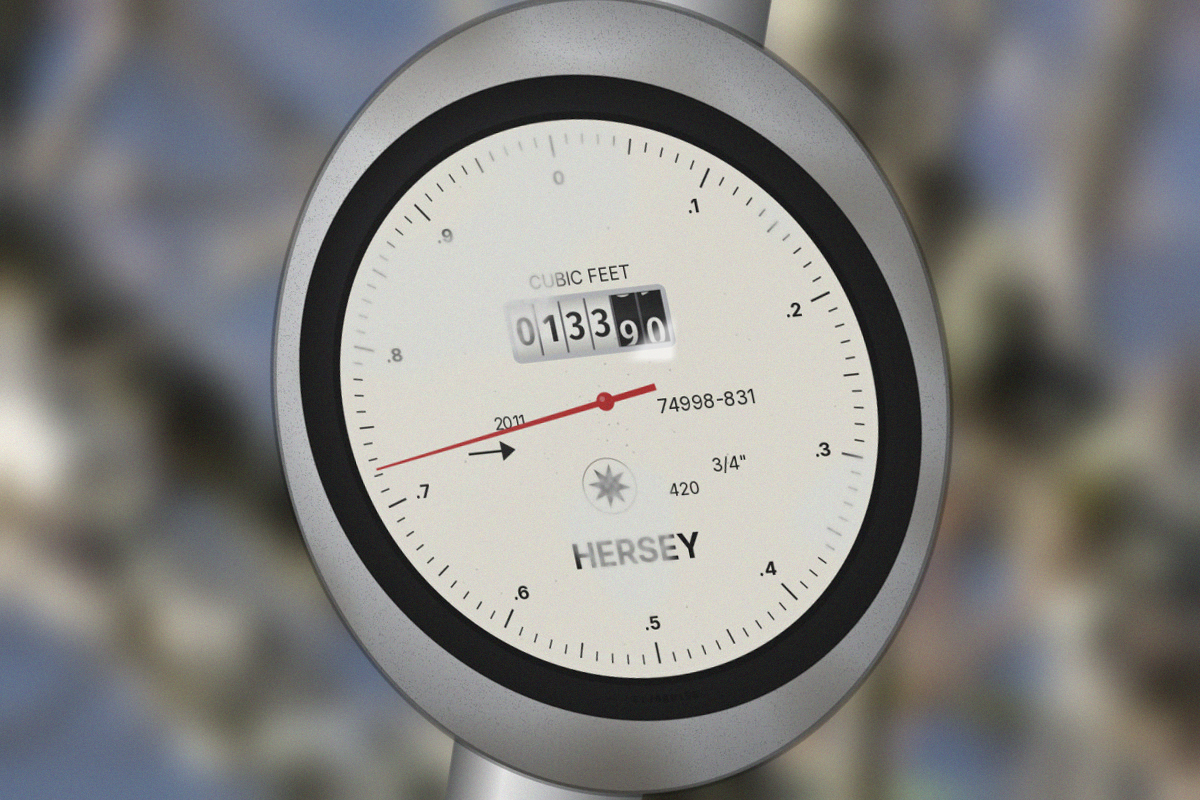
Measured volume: 13389.72ft³
